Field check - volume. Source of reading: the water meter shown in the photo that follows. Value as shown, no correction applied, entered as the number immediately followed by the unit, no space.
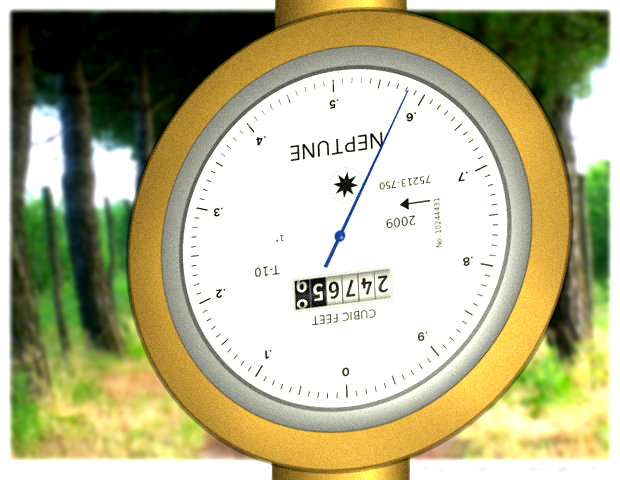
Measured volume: 247658.58ft³
